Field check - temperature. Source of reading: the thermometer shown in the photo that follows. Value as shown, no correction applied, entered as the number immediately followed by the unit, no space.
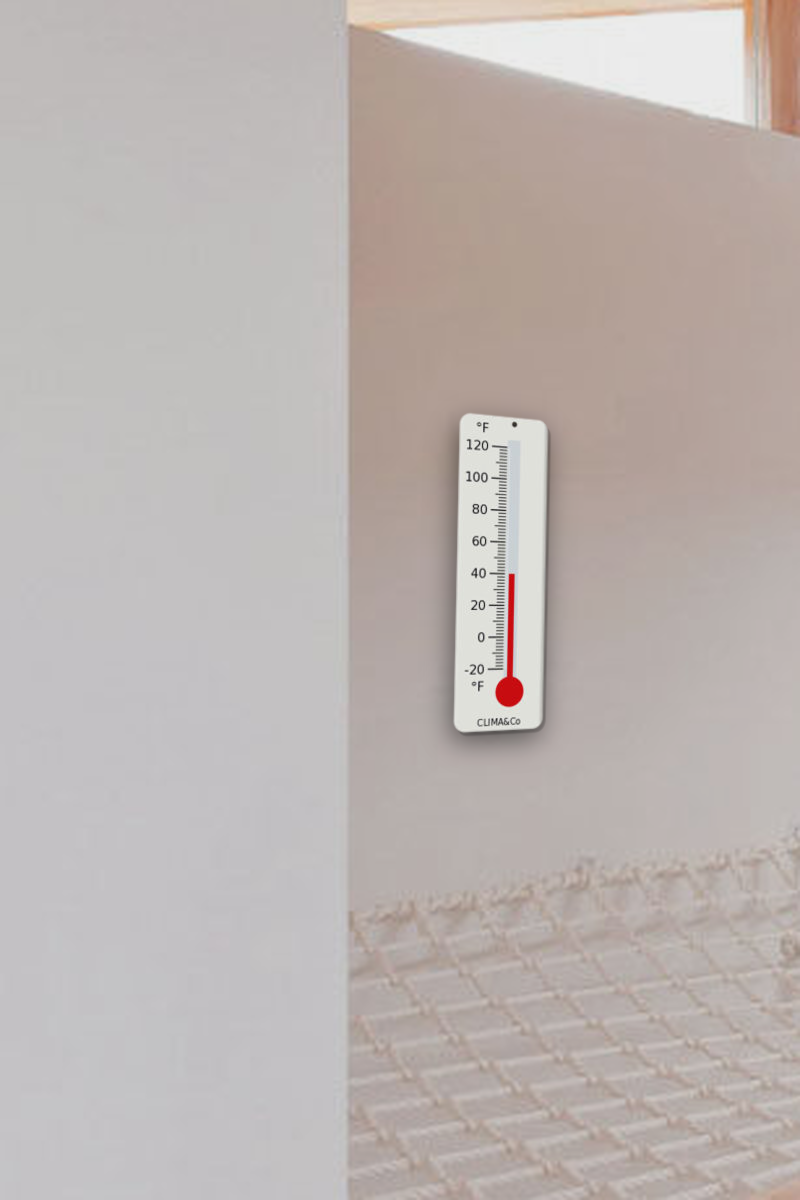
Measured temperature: 40°F
